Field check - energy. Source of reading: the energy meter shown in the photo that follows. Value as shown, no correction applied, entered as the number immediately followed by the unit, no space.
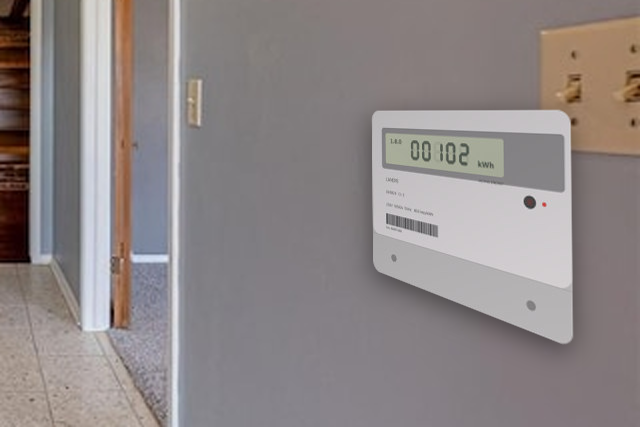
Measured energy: 102kWh
